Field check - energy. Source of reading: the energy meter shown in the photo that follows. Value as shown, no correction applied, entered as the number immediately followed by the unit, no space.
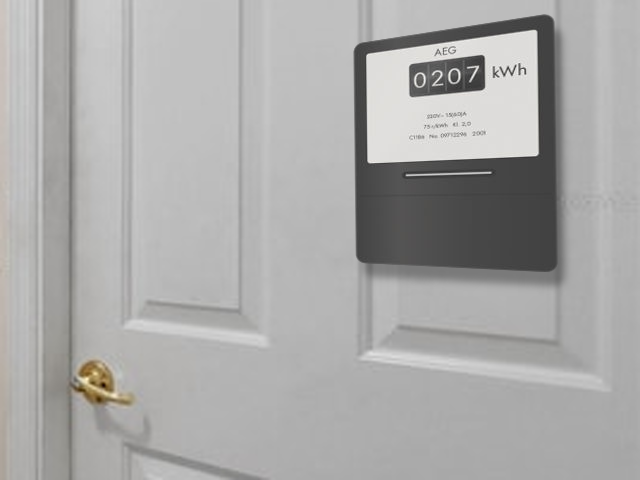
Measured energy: 207kWh
